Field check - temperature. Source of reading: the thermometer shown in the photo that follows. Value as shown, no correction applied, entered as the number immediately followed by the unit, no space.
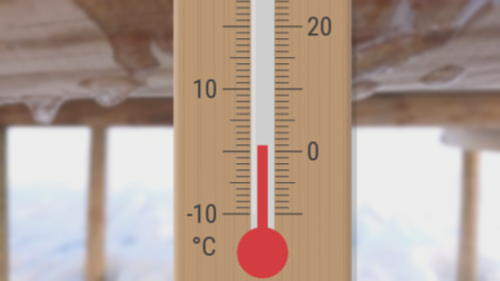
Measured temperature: 1°C
